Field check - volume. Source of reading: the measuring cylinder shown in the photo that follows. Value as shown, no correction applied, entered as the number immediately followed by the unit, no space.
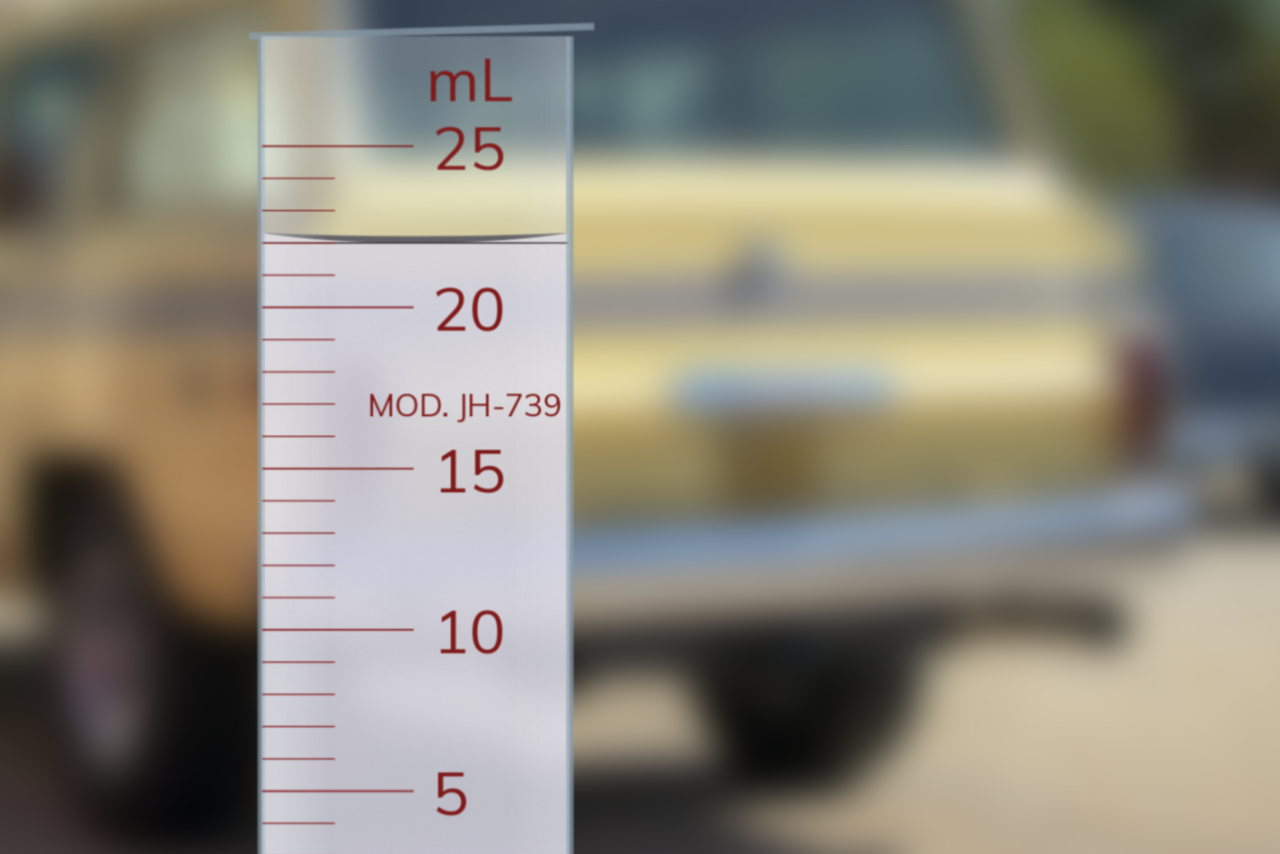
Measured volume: 22mL
